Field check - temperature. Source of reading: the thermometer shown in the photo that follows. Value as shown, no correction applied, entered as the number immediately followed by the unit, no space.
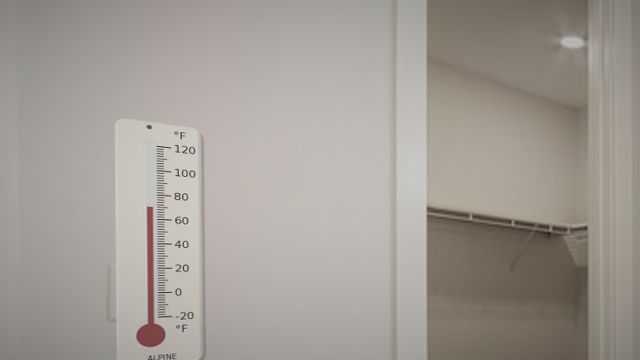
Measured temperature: 70°F
